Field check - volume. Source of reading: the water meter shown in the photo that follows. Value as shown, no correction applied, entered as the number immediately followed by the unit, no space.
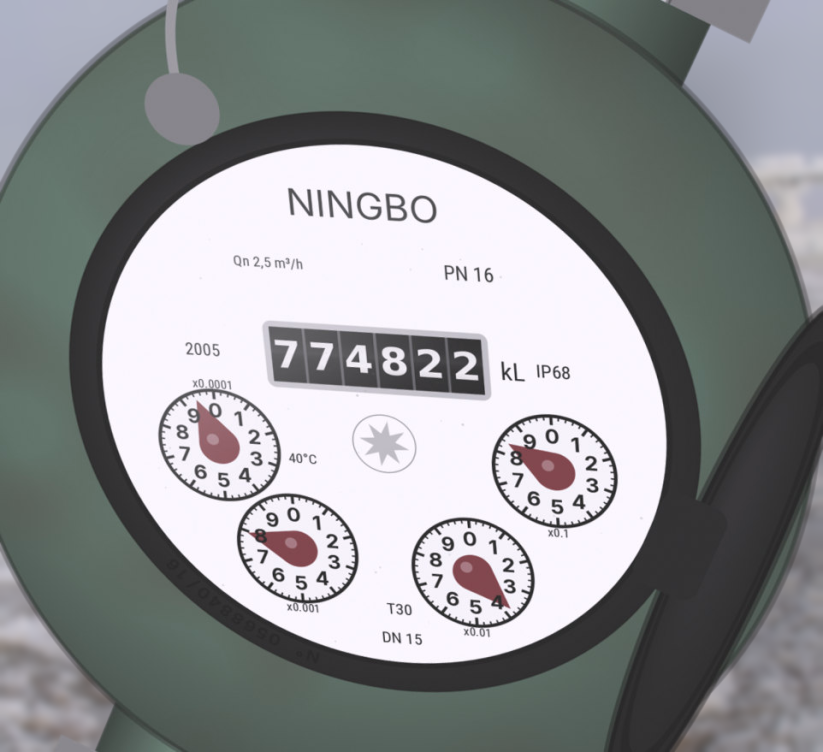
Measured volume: 774822.8379kL
